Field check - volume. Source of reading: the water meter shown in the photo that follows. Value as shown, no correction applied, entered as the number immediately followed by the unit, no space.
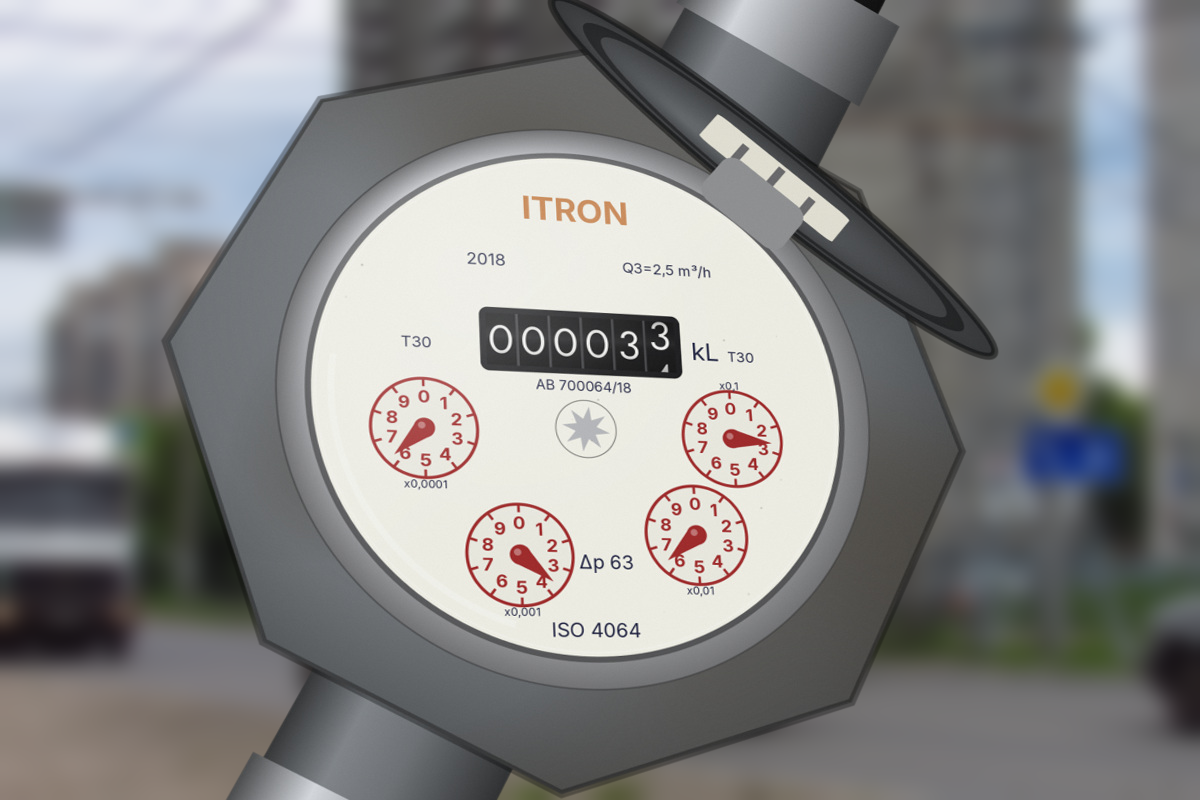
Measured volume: 33.2636kL
